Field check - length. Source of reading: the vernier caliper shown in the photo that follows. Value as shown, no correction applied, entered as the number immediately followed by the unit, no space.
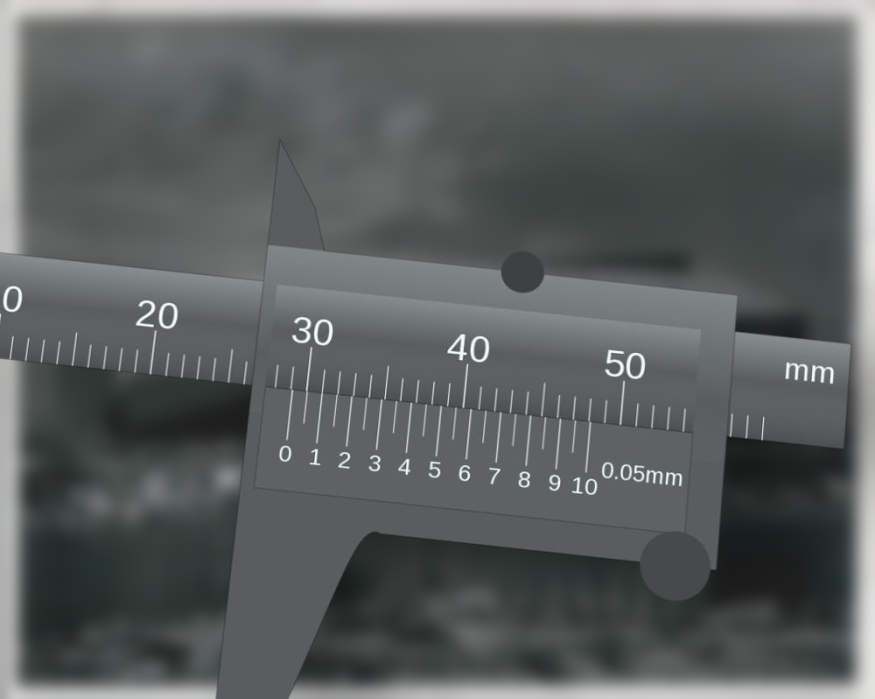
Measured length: 29.1mm
